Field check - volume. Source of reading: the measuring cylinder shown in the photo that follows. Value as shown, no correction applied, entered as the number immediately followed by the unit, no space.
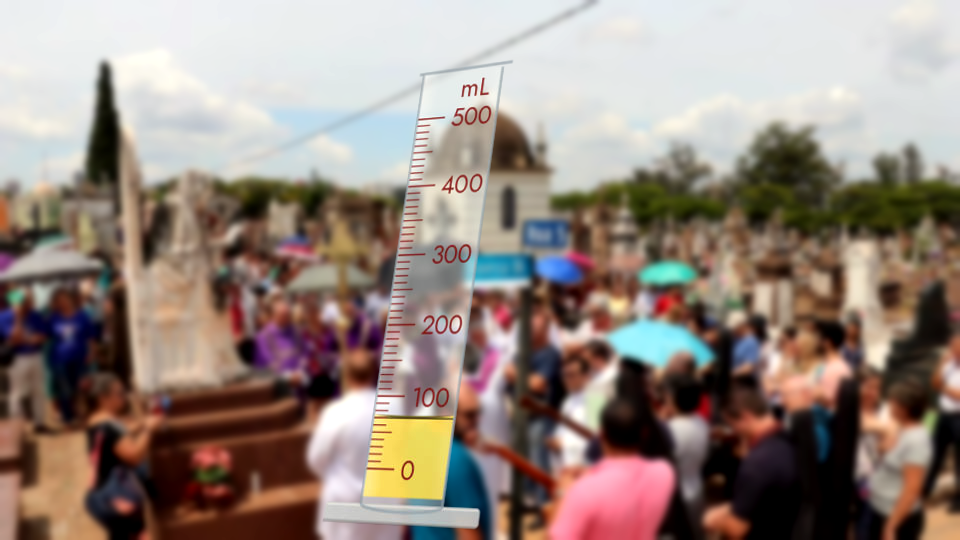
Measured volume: 70mL
